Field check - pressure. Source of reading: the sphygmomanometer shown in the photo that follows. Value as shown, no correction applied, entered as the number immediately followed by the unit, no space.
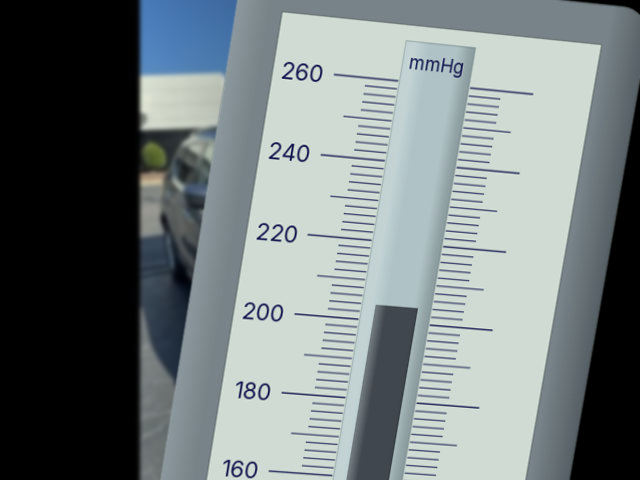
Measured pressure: 204mmHg
